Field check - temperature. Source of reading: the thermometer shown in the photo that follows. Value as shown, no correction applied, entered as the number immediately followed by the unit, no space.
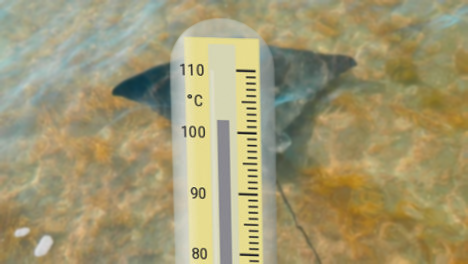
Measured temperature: 102°C
